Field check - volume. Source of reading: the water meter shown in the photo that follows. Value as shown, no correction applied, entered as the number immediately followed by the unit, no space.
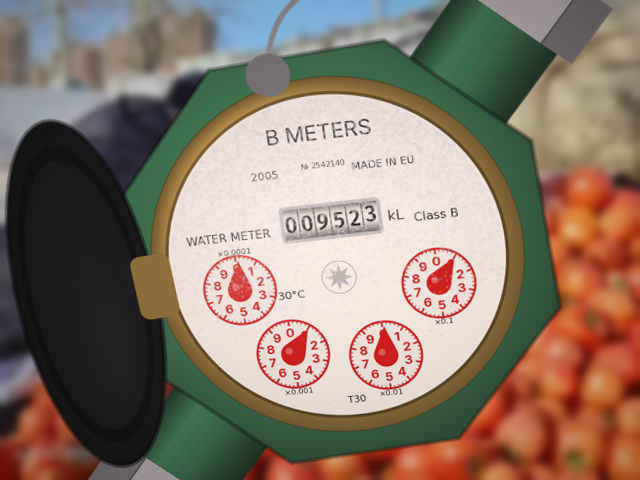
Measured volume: 9523.1010kL
